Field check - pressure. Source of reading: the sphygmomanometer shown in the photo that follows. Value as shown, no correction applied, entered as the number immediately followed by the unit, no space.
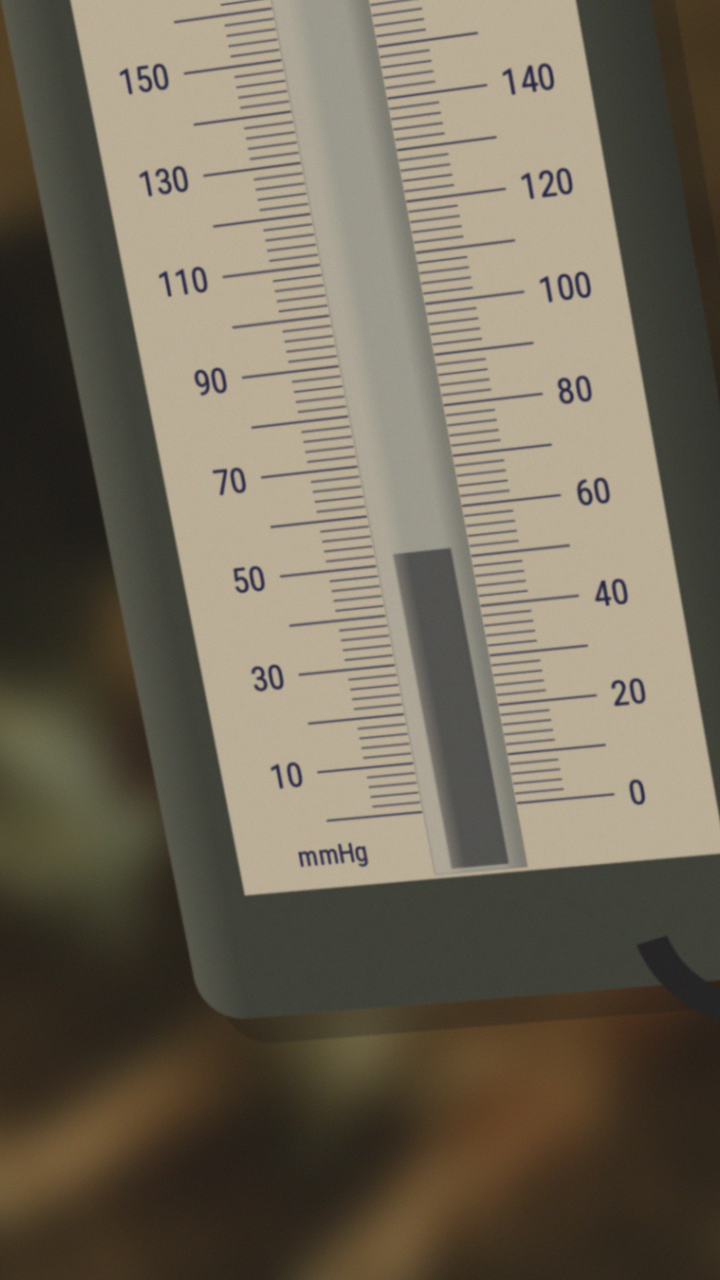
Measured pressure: 52mmHg
